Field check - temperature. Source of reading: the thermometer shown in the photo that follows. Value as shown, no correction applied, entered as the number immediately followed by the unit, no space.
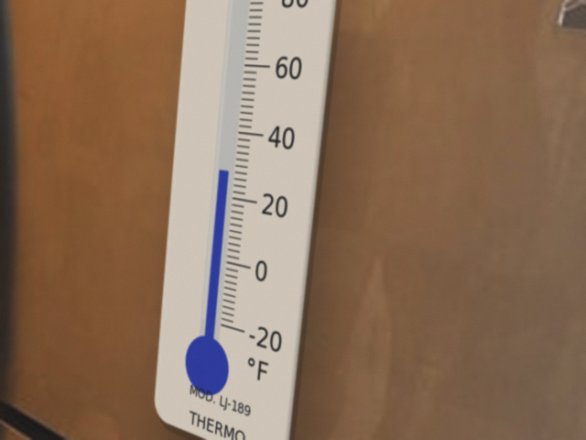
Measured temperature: 28°F
